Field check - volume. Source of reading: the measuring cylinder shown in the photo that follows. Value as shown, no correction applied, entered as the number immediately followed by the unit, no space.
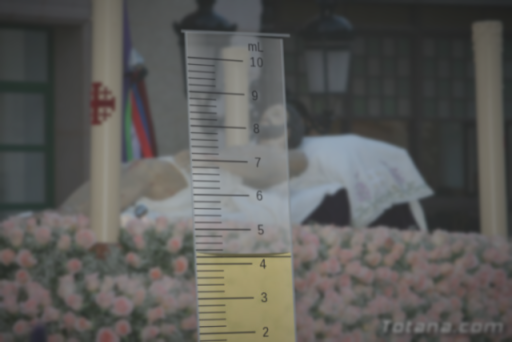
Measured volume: 4.2mL
